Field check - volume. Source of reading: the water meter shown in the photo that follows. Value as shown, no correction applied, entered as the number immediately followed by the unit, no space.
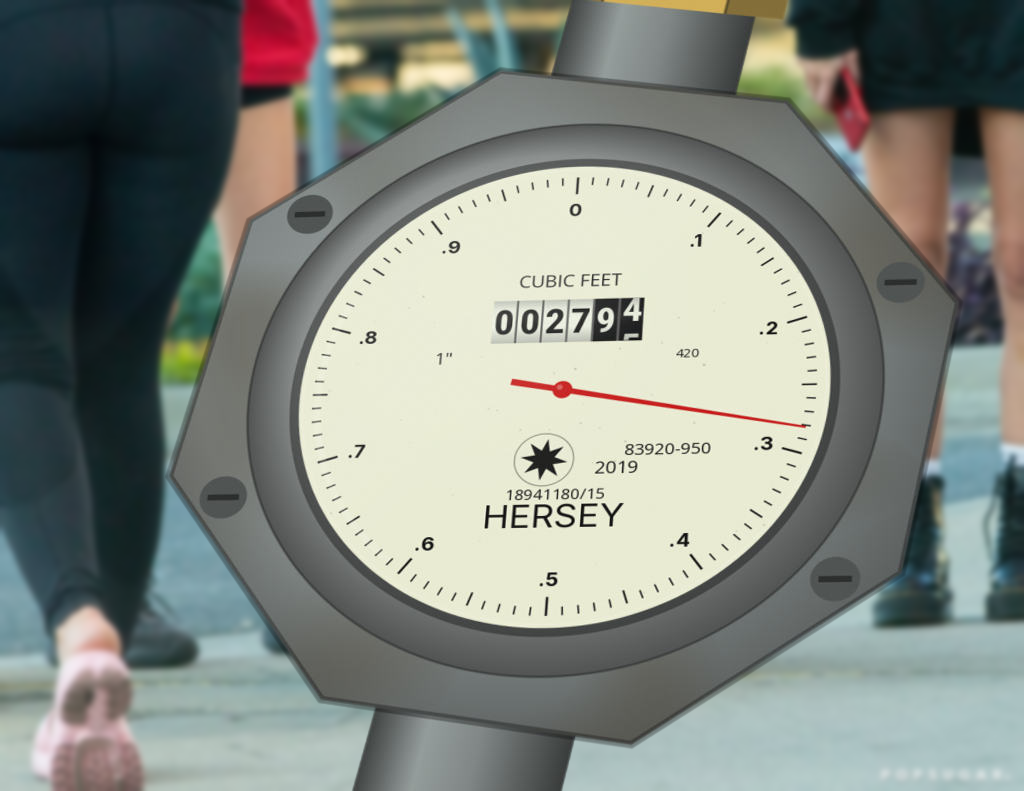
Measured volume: 2794.28ft³
